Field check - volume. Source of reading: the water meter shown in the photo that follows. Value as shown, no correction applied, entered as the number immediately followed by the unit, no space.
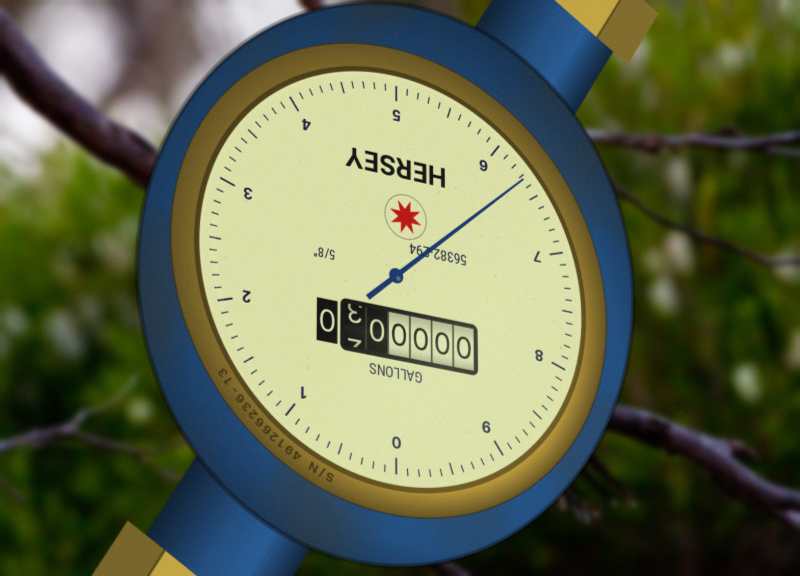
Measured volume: 26.3gal
